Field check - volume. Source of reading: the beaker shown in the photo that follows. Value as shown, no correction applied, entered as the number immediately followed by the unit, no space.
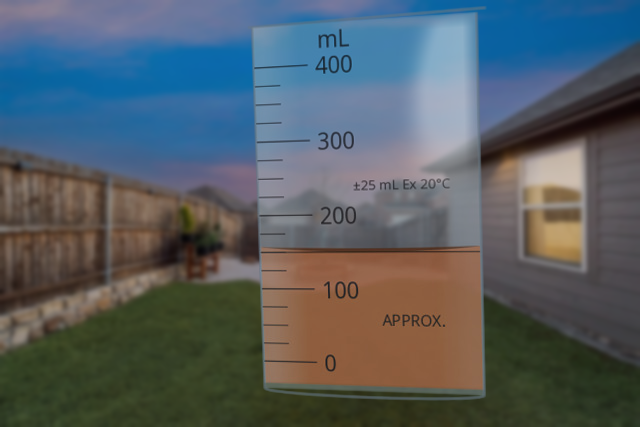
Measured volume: 150mL
